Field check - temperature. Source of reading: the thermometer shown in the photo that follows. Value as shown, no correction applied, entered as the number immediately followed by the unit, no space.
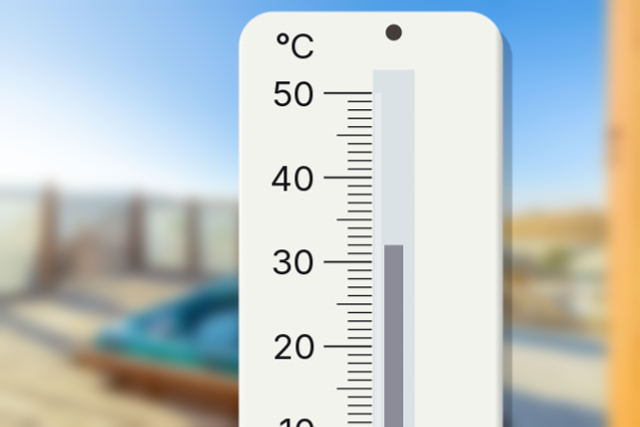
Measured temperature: 32°C
